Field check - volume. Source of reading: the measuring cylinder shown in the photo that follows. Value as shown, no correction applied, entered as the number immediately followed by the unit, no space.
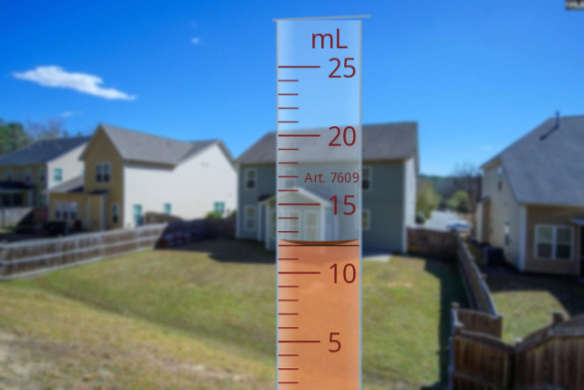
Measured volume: 12mL
